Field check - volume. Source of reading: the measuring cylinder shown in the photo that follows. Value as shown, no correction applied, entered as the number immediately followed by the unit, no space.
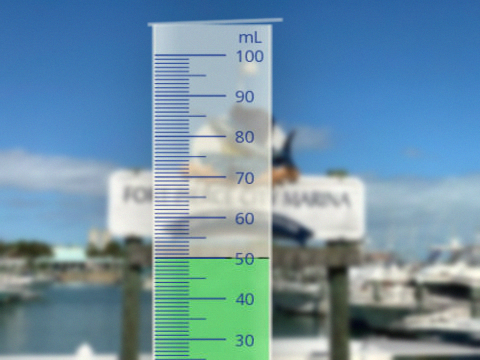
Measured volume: 50mL
